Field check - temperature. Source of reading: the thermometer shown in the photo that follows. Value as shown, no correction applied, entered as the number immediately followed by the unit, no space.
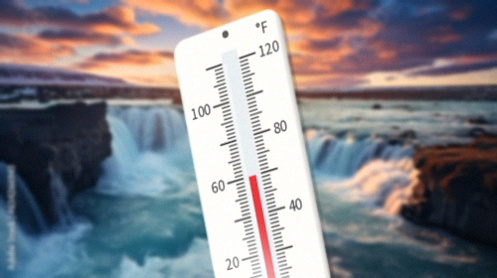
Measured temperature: 60°F
